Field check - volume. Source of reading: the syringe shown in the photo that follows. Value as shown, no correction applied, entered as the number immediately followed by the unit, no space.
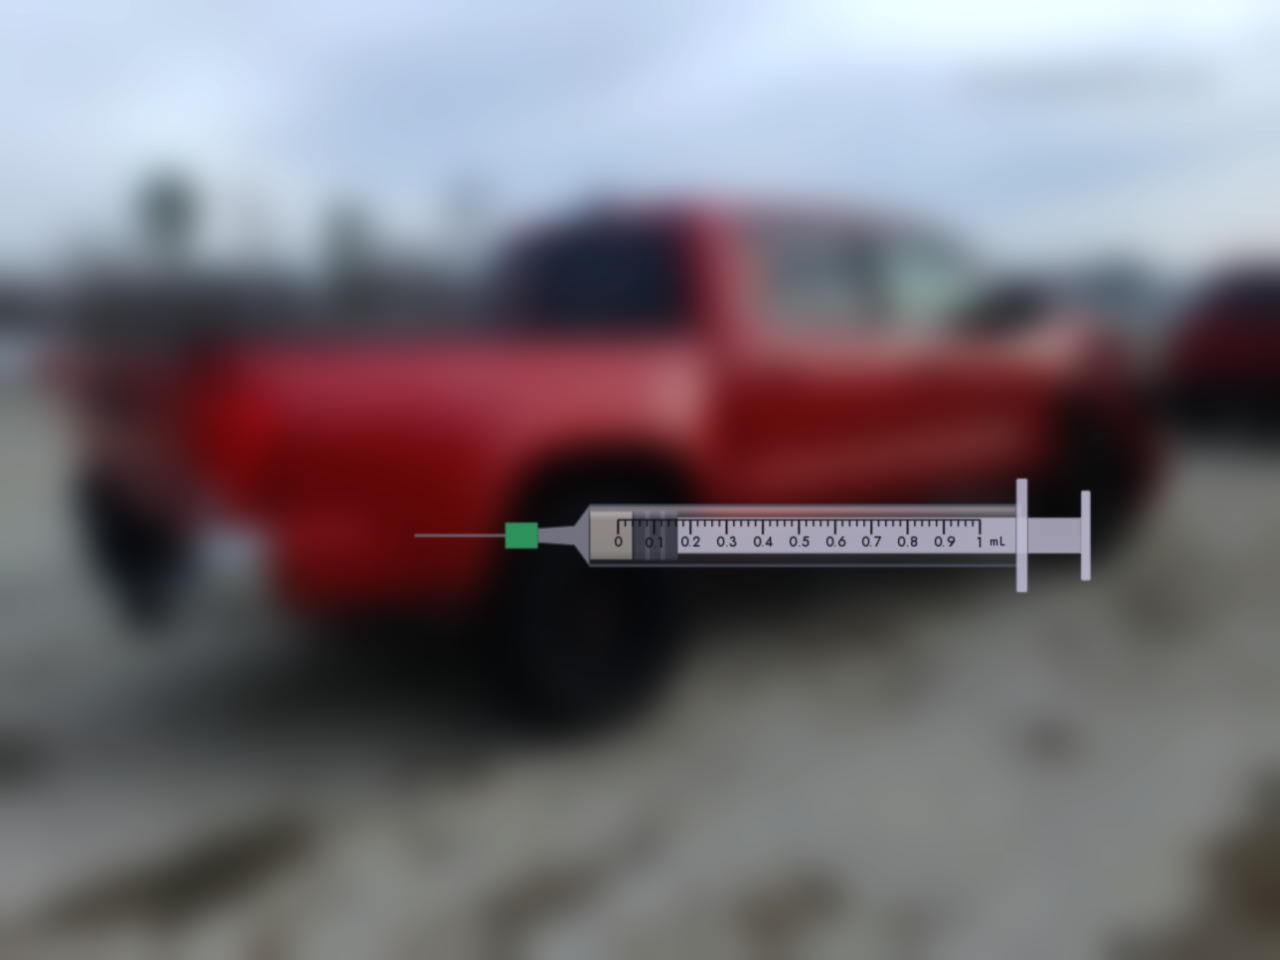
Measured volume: 0.04mL
